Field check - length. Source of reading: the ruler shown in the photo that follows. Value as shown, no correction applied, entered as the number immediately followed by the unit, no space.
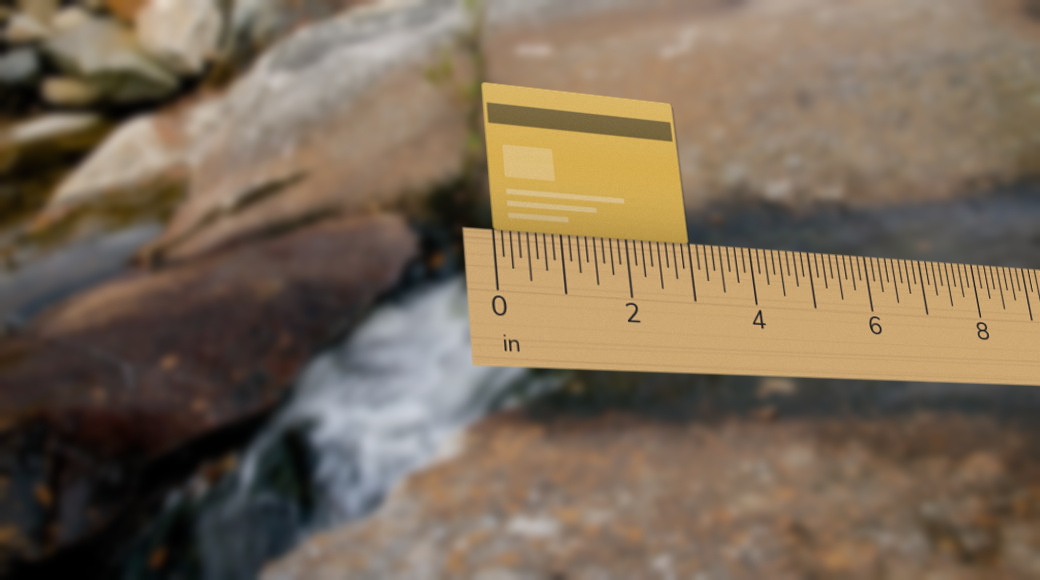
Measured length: 3in
